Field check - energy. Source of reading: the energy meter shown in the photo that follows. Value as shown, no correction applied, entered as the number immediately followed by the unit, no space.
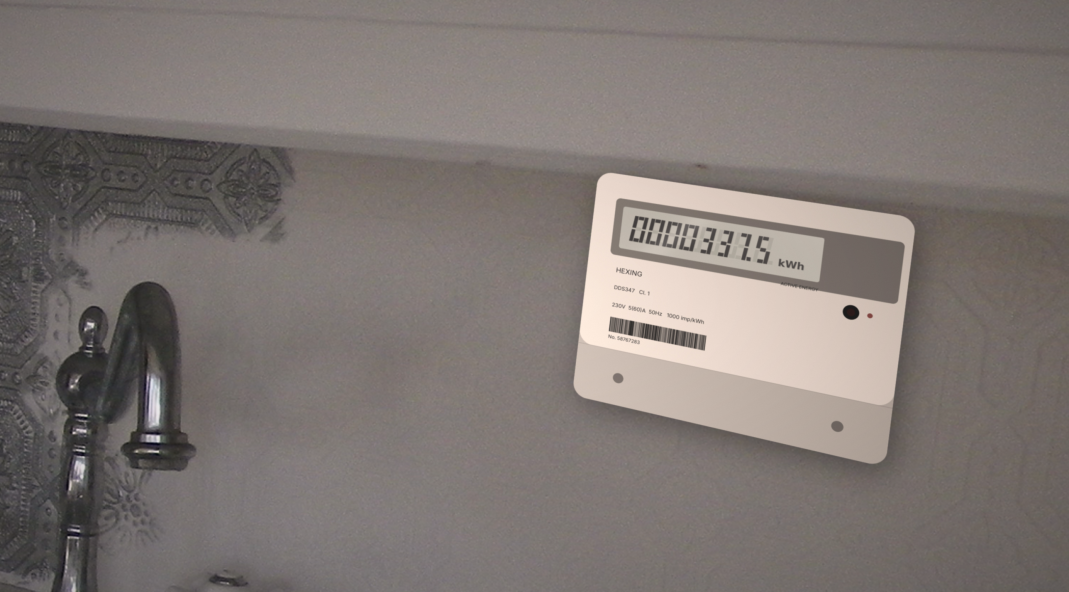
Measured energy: 337.5kWh
